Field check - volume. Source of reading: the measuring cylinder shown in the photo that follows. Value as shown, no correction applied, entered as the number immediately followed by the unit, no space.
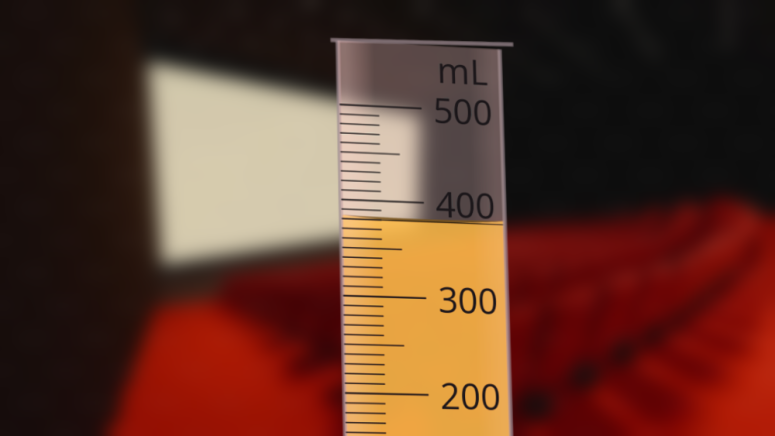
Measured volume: 380mL
